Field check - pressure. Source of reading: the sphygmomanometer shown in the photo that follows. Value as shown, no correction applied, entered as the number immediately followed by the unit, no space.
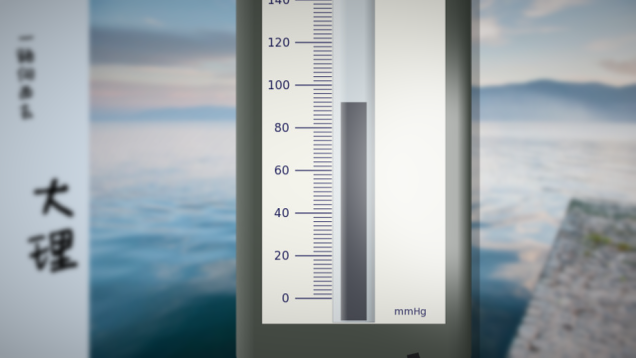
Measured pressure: 92mmHg
